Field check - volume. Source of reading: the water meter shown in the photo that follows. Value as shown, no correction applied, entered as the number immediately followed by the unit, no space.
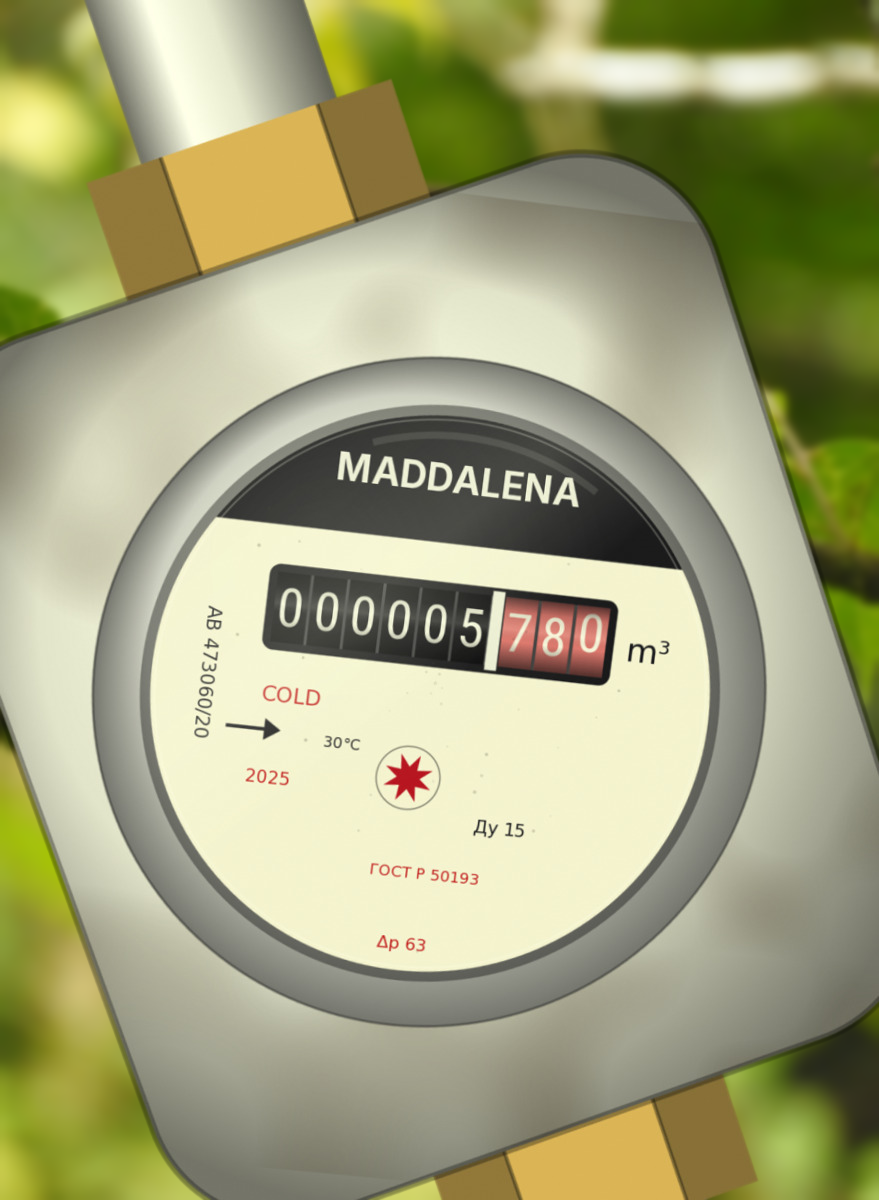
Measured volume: 5.780m³
